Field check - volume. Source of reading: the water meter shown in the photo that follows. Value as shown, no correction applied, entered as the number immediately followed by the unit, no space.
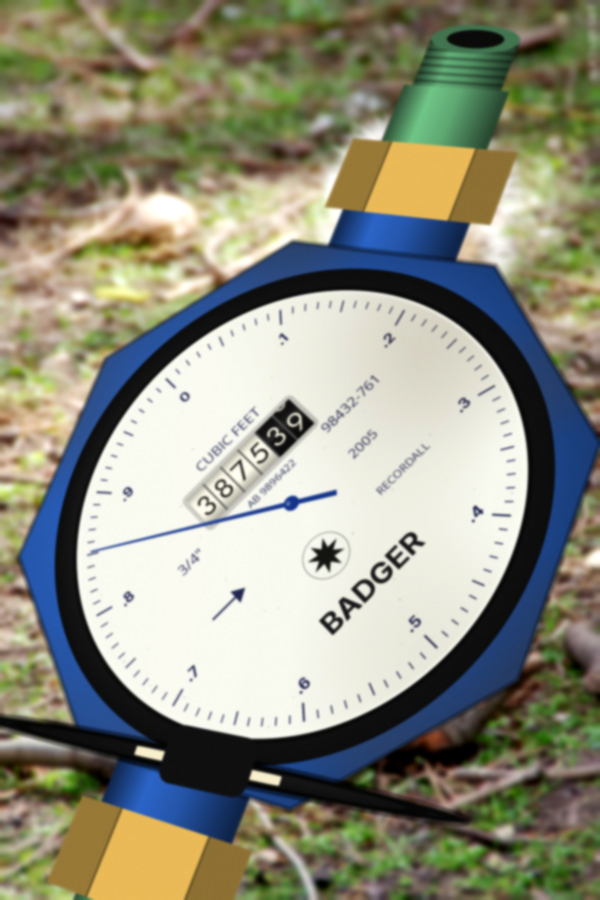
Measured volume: 387538.85ft³
